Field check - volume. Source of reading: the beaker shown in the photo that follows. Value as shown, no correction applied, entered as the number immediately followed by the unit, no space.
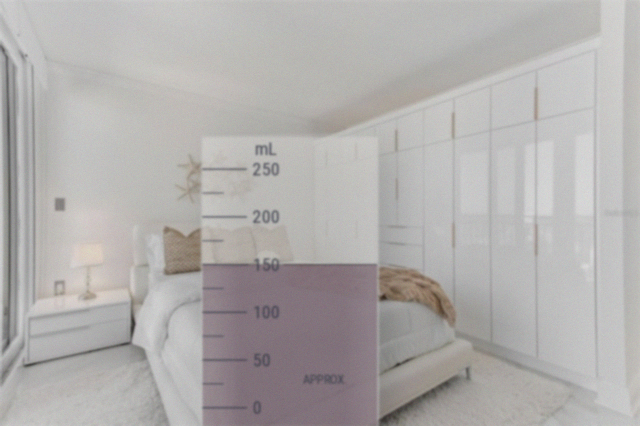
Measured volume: 150mL
